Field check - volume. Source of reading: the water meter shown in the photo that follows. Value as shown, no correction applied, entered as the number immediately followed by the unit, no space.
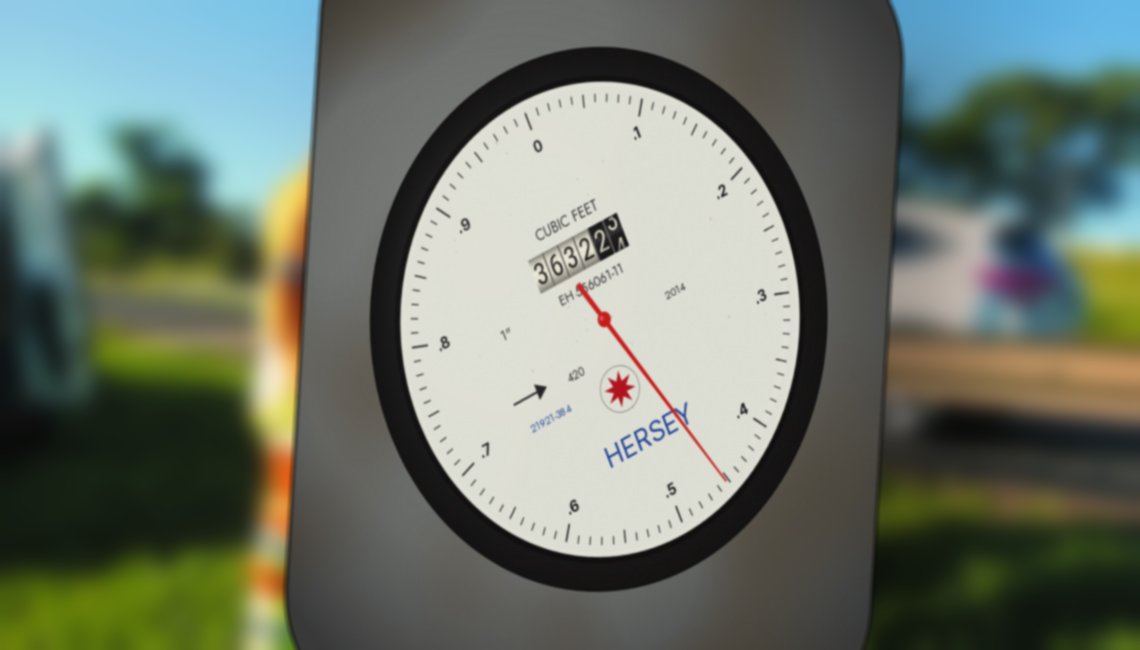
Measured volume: 363223.45ft³
